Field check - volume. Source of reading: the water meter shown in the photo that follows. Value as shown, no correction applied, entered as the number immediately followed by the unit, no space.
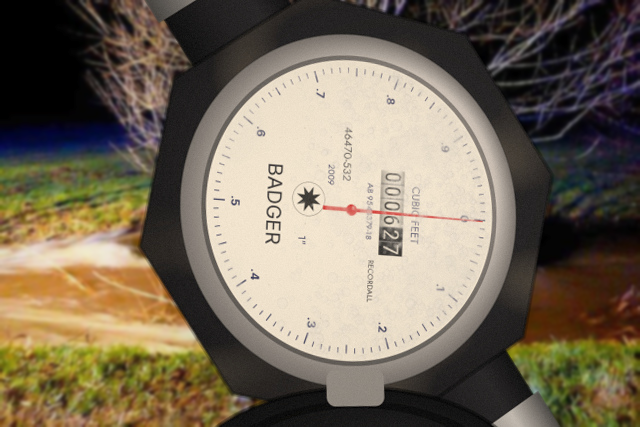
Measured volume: 627.00ft³
